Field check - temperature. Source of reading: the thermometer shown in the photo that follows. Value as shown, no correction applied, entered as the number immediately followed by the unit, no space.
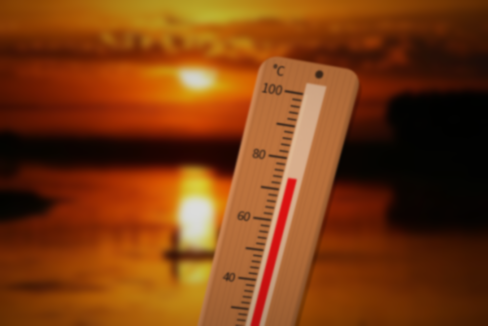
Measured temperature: 74°C
